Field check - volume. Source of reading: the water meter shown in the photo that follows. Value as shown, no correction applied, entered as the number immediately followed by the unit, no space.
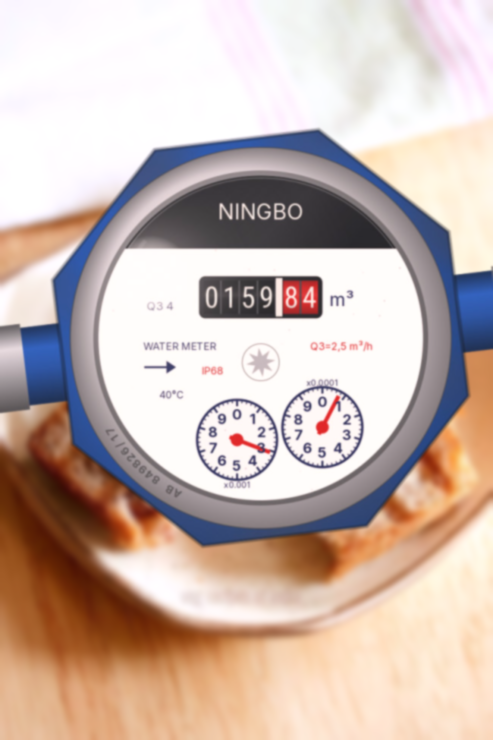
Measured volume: 159.8430m³
